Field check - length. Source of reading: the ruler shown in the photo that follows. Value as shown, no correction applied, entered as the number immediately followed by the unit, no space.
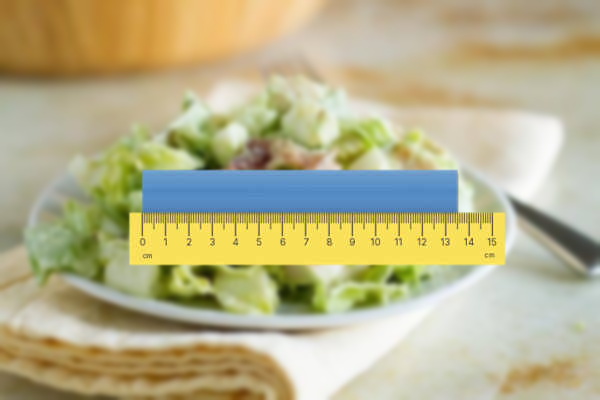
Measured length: 13.5cm
